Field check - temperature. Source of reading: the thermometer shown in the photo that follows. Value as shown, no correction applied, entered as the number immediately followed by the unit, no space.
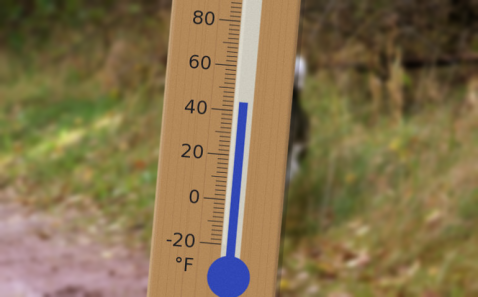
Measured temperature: 44°F
